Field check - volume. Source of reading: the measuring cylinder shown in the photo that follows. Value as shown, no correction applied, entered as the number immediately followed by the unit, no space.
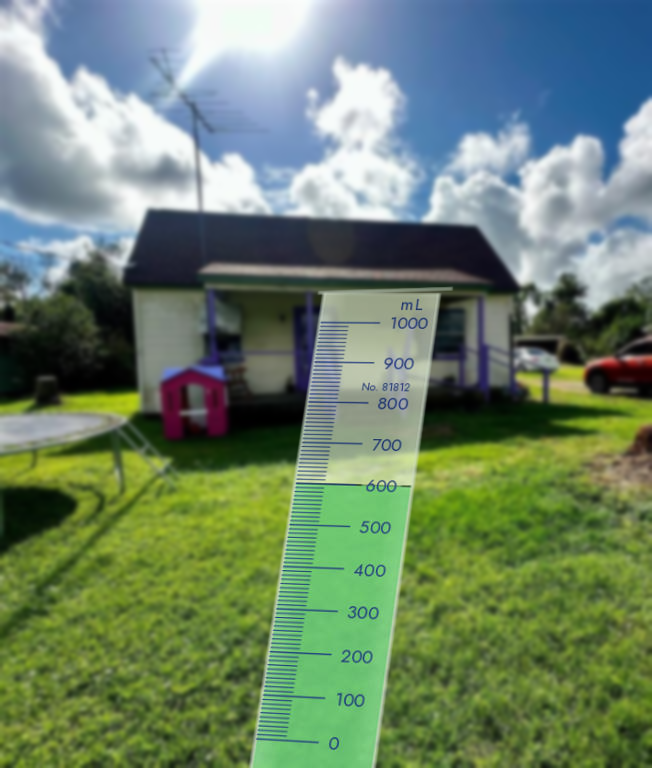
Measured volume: 600mL
